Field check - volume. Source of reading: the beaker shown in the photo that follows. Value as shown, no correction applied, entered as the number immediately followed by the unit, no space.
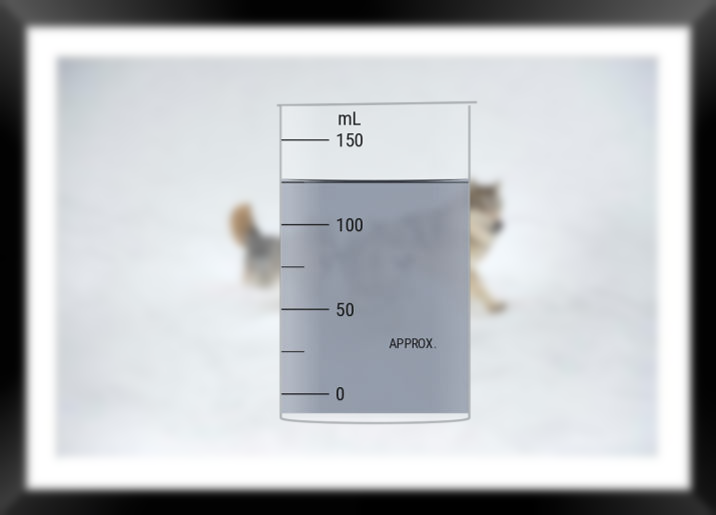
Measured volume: 125mL
